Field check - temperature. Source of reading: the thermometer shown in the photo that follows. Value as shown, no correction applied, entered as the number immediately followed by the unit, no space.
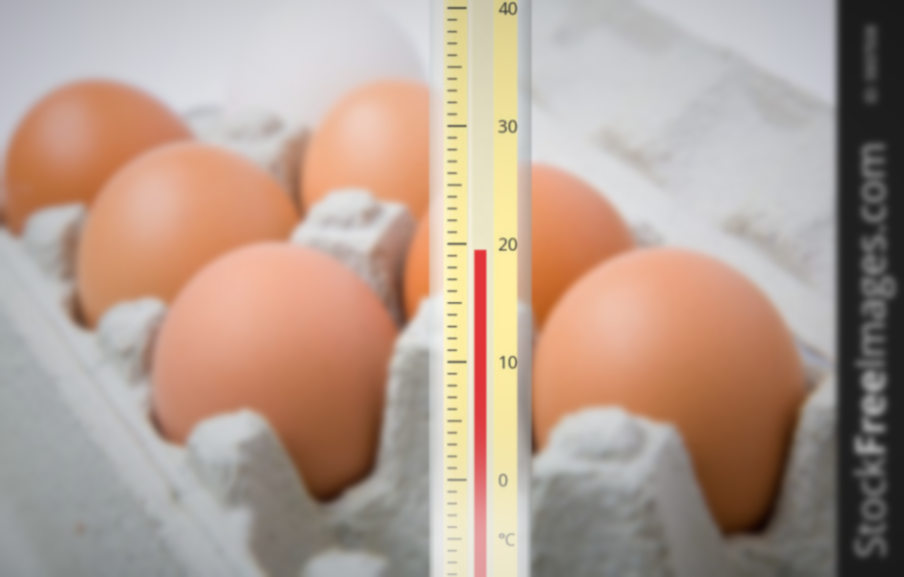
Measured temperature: 19.5°C
